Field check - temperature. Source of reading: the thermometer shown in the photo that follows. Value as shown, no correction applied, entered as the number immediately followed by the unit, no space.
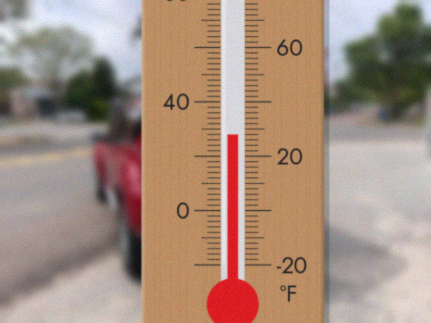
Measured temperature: 28°F
